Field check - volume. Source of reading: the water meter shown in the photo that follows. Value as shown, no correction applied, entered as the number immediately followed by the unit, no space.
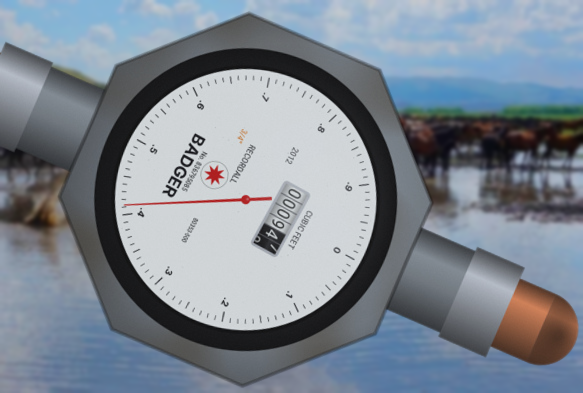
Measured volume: 947.41ft³
